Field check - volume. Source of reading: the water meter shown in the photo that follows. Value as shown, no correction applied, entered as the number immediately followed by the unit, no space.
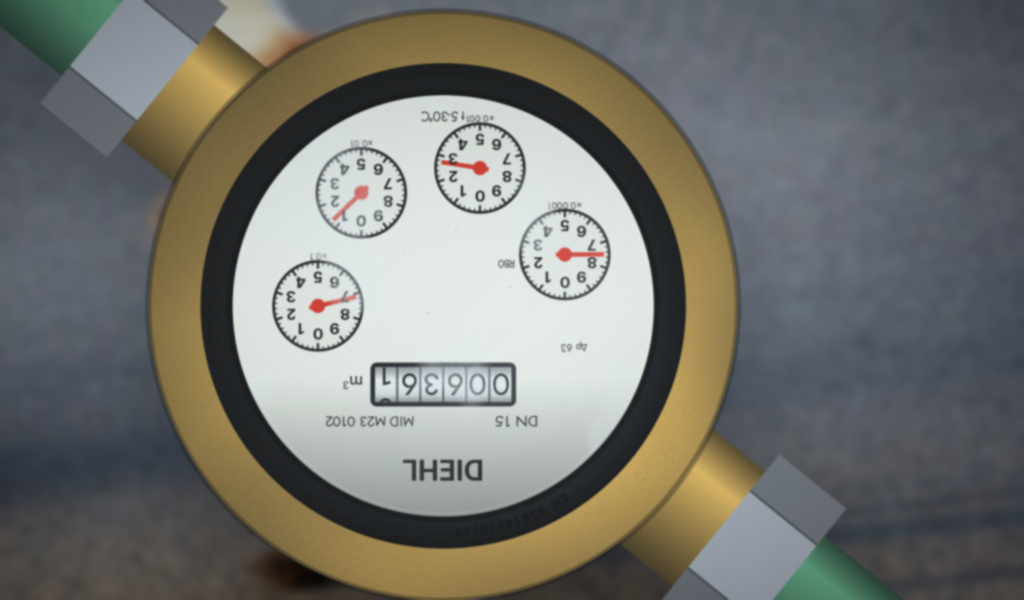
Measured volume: 6360.7127m³
